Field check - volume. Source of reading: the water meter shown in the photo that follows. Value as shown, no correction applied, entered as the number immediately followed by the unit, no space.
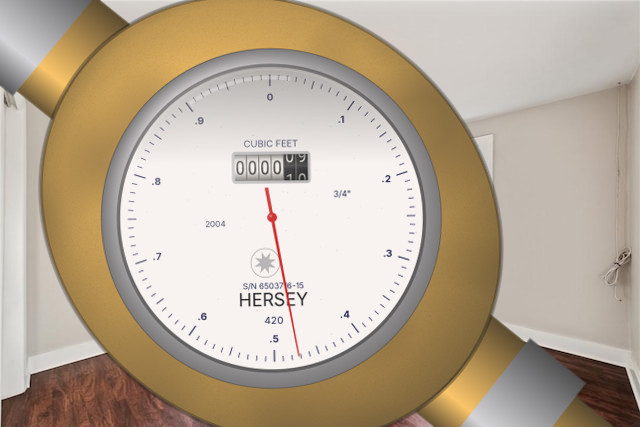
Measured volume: 9.47ft³
